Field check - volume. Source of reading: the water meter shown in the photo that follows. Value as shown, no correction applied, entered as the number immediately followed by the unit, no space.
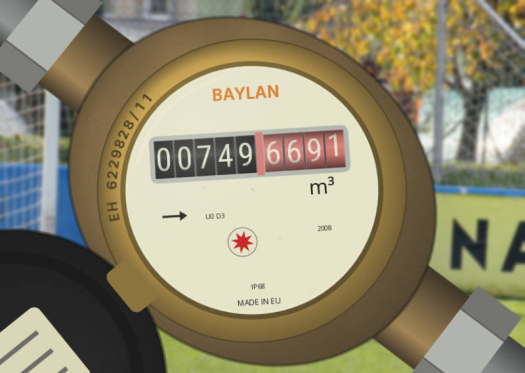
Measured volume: 749.6691m³
